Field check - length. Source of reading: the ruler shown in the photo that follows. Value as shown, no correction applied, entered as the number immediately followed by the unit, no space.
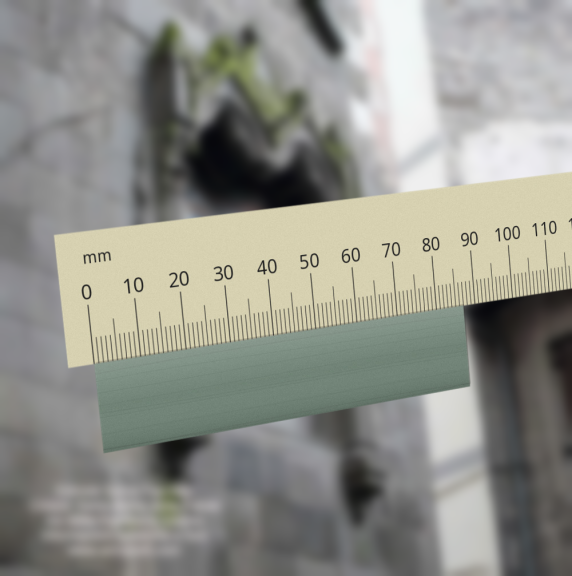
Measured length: 87mm
